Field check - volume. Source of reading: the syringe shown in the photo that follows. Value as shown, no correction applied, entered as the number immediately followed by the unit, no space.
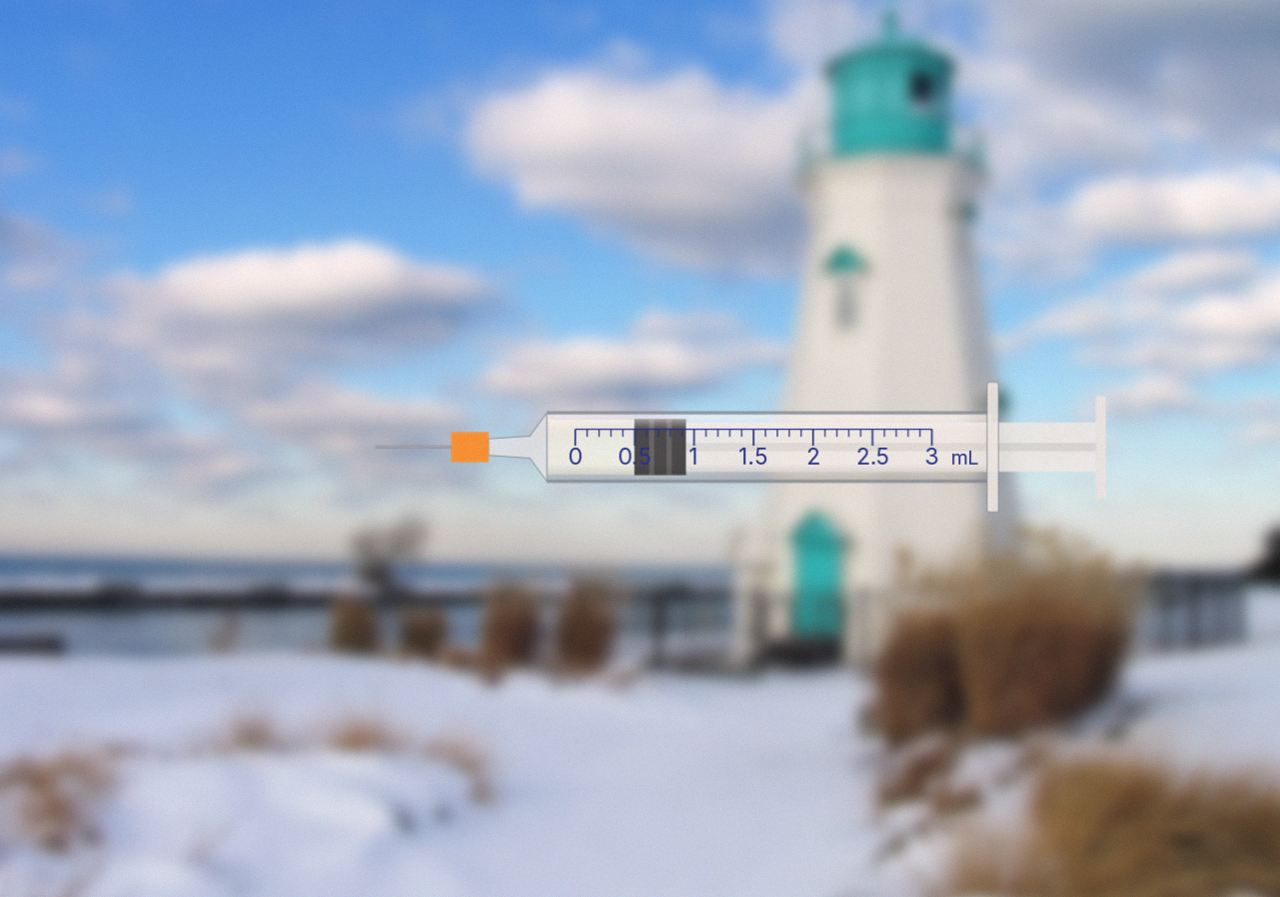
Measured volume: 0.5mL
